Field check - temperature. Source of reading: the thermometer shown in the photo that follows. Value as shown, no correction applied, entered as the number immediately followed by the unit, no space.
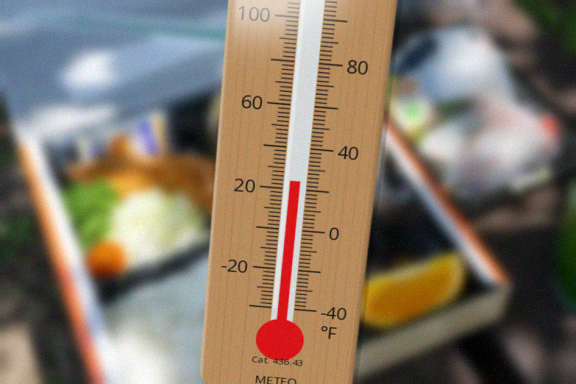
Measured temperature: 24°F
